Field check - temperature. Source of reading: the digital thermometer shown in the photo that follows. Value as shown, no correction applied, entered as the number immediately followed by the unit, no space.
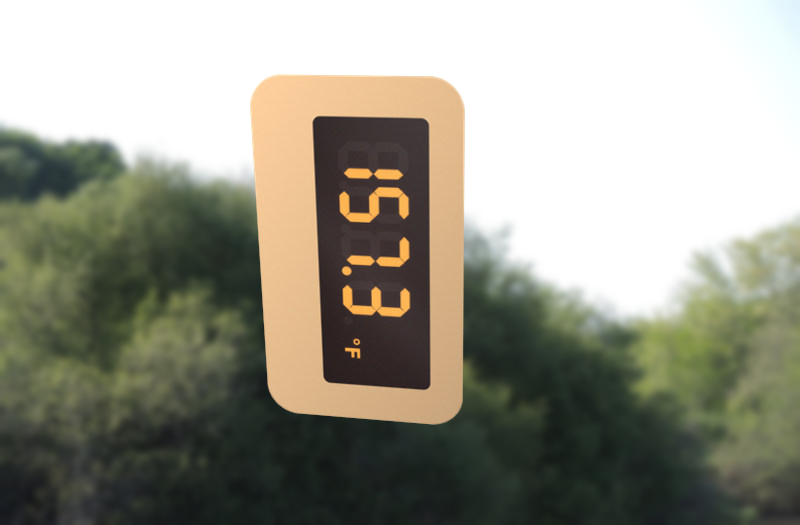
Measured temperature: 157.3°F
